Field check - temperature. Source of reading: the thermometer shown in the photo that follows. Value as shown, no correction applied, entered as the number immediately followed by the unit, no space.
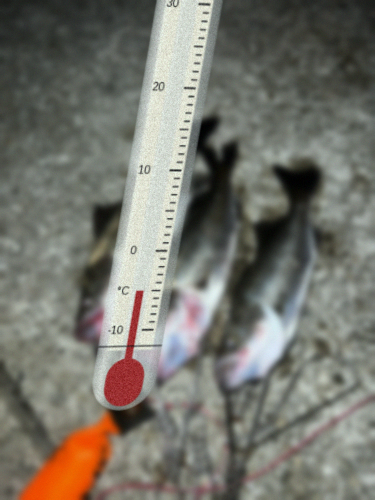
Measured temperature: -5°C
